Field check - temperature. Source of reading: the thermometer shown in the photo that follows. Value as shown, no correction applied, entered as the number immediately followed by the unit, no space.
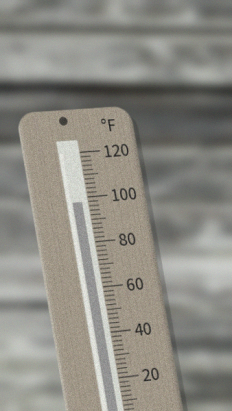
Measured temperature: 98°F
